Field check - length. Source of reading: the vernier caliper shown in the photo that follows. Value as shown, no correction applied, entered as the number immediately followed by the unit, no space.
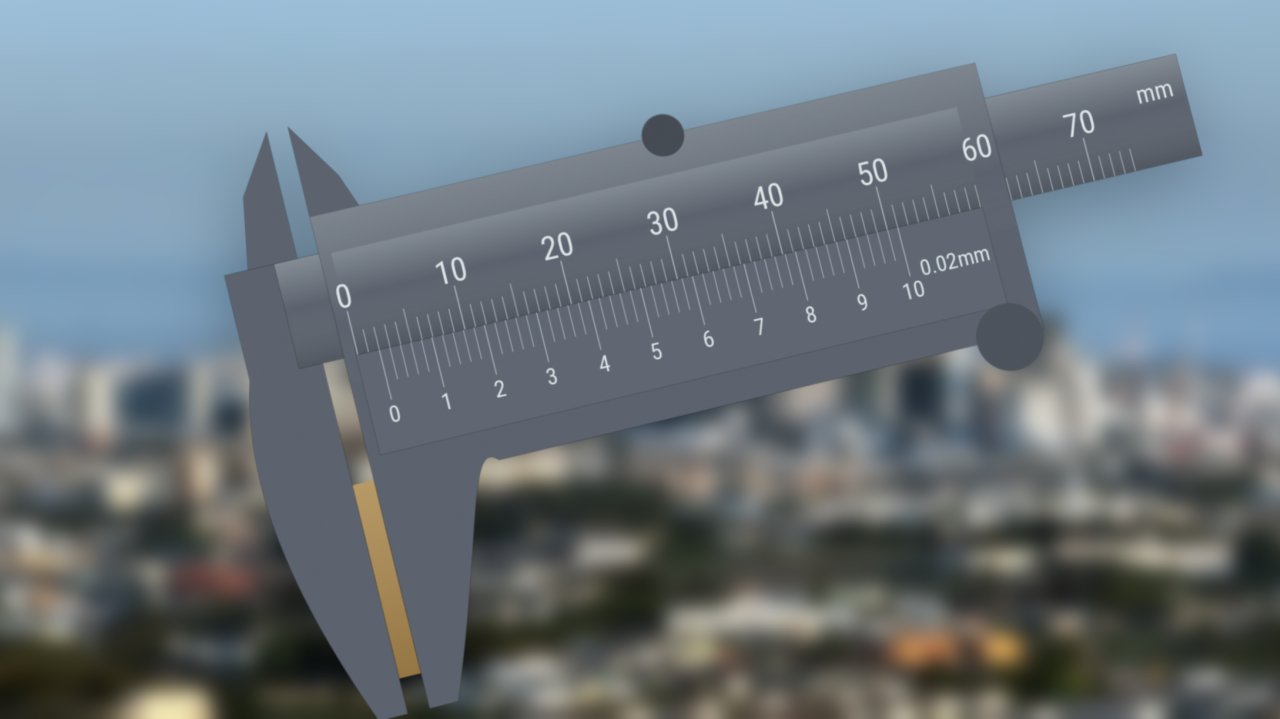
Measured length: 2.0mm
